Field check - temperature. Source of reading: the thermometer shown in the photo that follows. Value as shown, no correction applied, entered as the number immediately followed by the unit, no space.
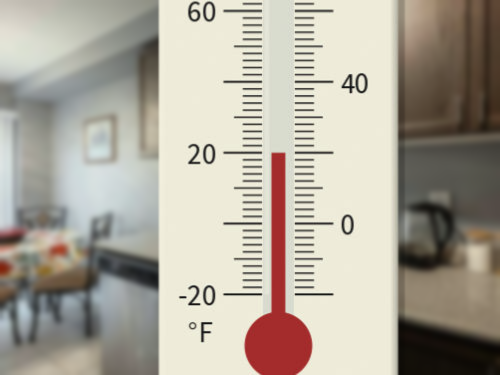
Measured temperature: 20°F
